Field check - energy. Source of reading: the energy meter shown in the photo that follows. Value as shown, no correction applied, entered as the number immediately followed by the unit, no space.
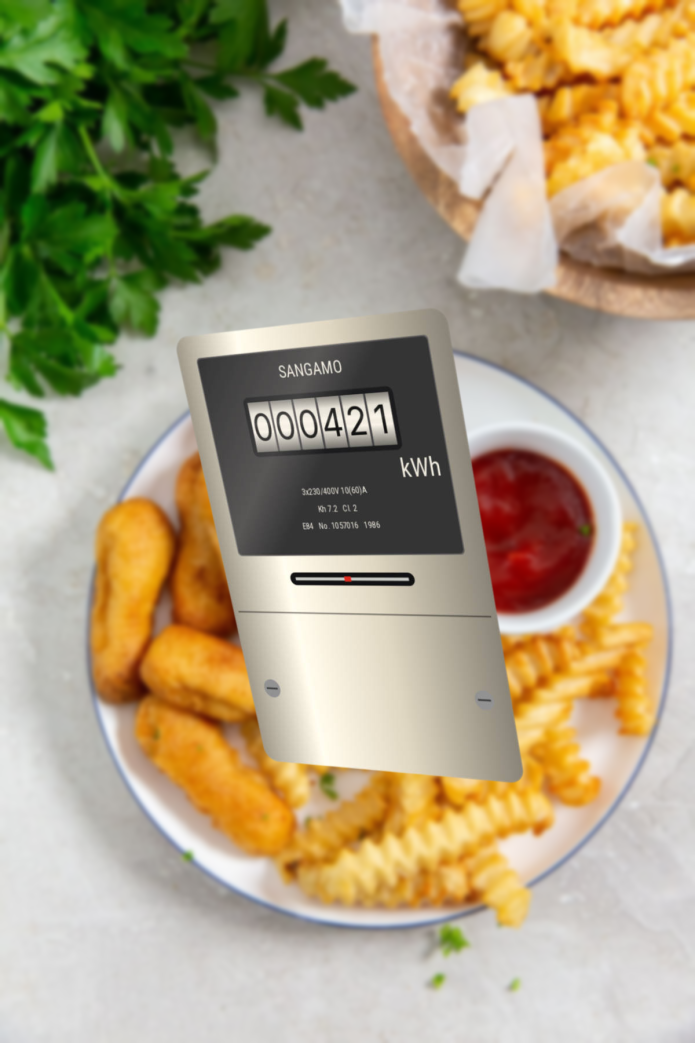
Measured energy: 421kWh
